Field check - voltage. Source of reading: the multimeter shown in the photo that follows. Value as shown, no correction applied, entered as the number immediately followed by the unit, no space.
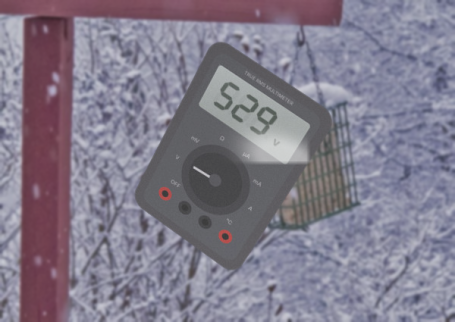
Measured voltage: 529V
